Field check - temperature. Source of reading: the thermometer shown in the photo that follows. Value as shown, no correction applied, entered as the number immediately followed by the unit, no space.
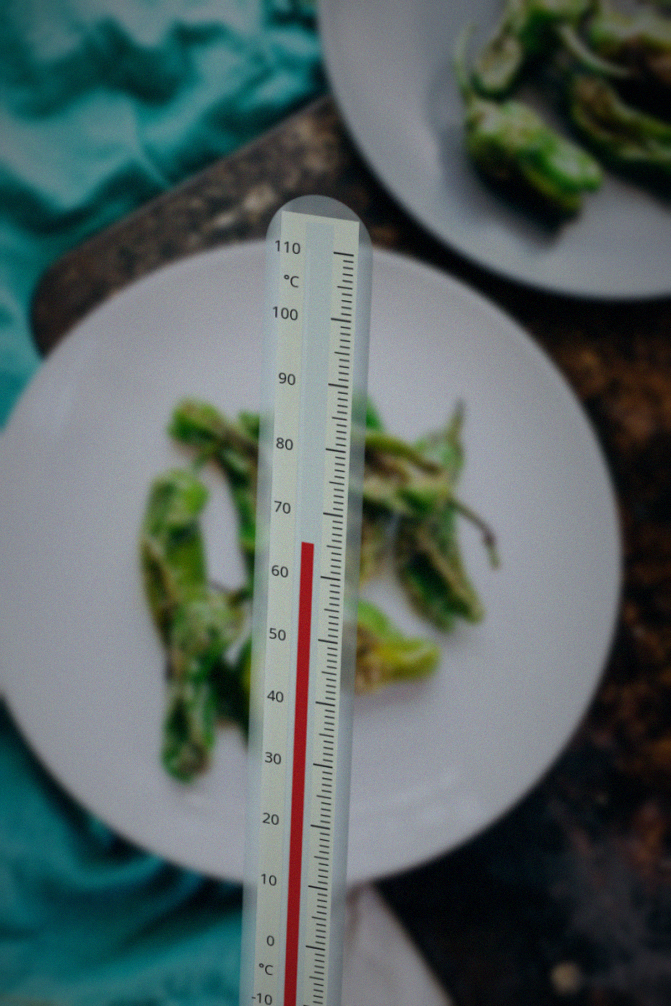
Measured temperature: 65°C
